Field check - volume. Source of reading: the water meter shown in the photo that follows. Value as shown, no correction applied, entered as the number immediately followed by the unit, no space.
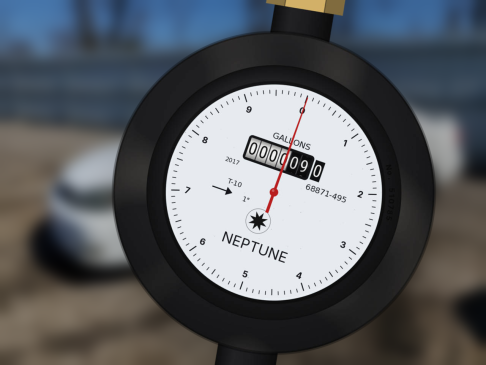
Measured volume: 90.0gal
